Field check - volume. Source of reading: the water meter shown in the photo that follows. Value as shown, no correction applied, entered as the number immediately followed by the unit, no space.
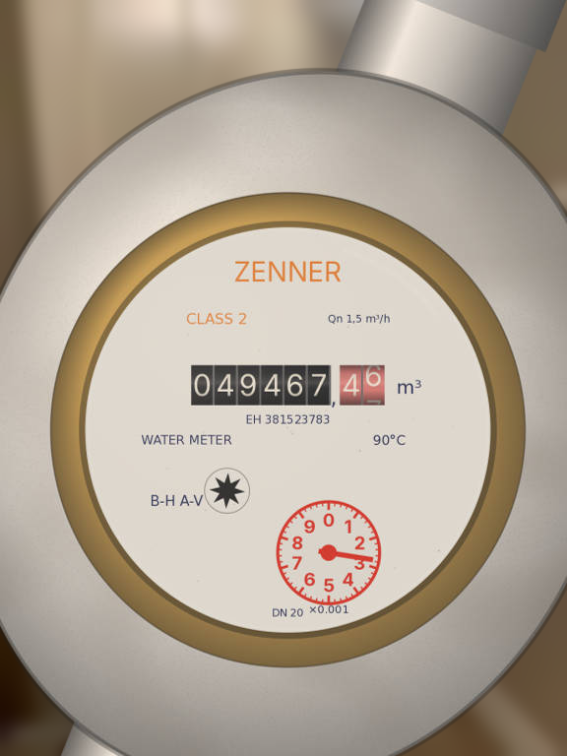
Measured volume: 49467.462m³
